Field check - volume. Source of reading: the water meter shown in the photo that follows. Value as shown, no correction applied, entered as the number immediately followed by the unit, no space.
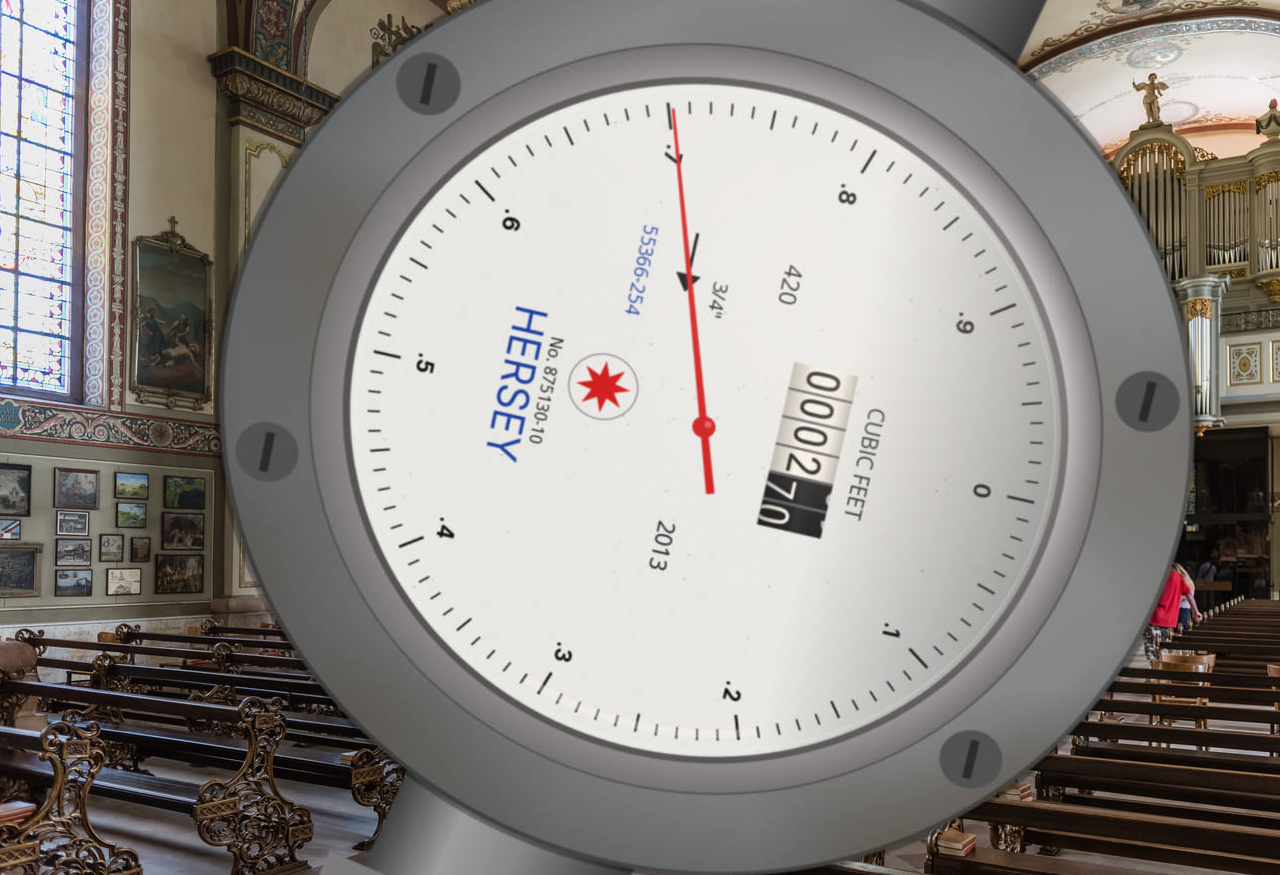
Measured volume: 269.70ft³
